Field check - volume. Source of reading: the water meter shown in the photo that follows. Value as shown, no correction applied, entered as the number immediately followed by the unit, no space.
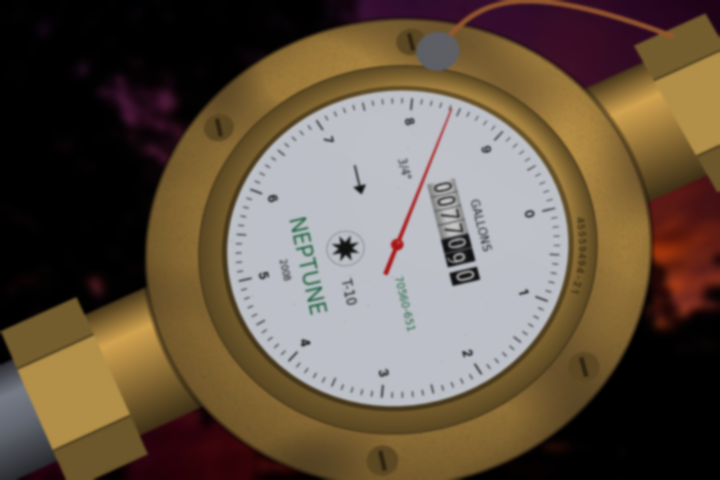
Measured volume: 77088.4gal
